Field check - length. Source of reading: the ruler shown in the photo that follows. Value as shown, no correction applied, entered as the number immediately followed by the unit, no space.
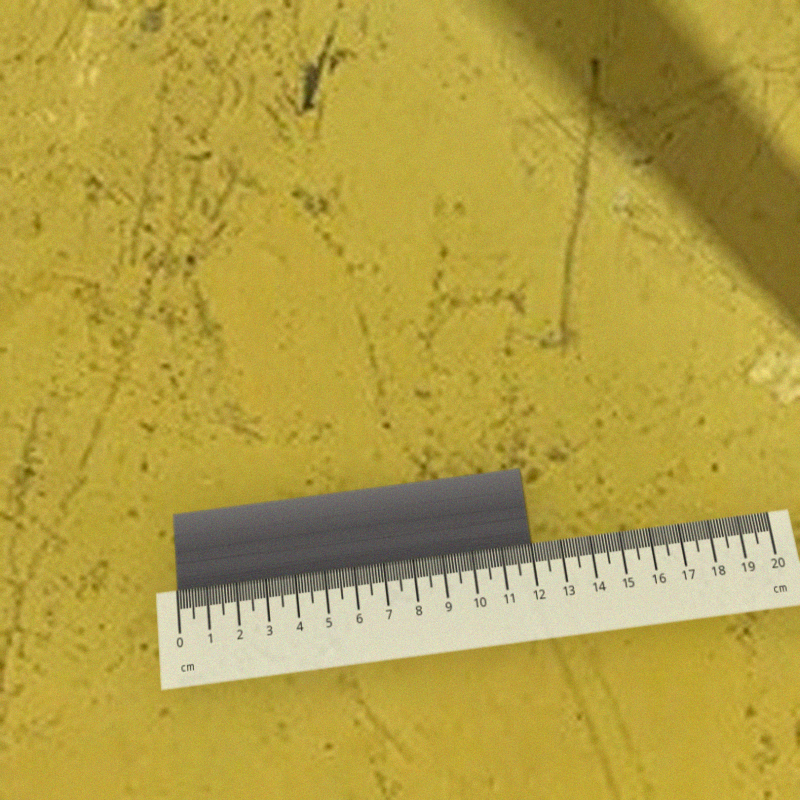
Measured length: 12cm
